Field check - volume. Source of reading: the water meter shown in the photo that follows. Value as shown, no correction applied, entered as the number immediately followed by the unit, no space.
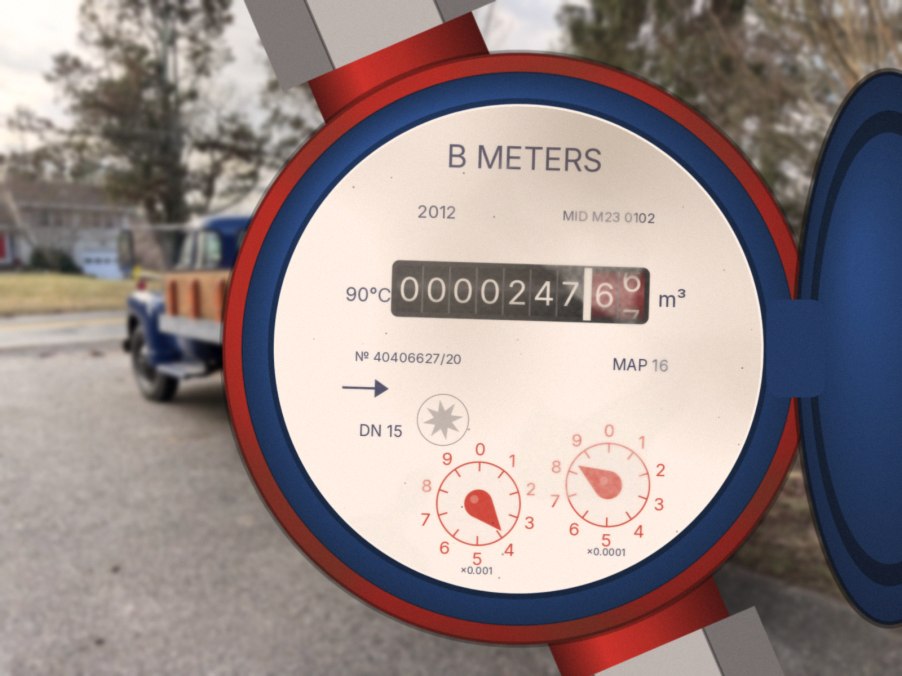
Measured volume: 247.6638m³
